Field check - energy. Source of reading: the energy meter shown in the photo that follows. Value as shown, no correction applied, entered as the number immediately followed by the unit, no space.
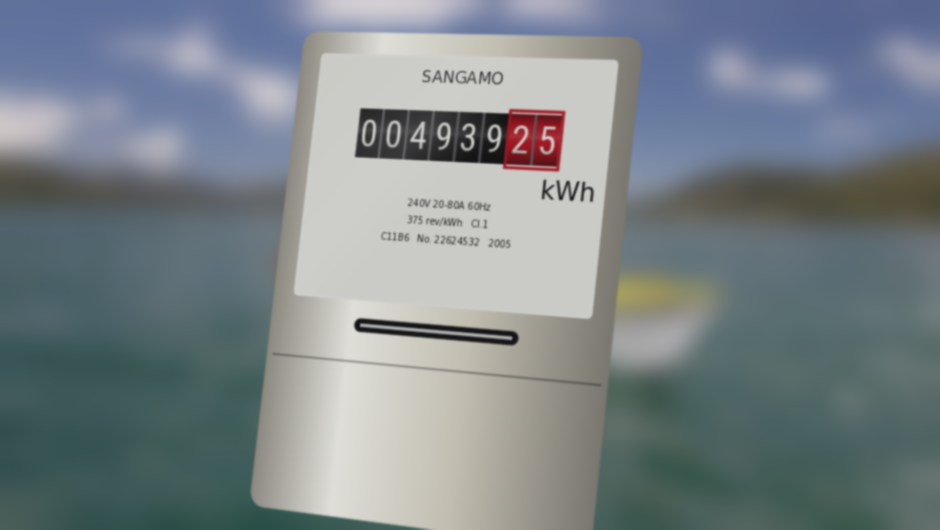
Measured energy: 4939.25kWh
